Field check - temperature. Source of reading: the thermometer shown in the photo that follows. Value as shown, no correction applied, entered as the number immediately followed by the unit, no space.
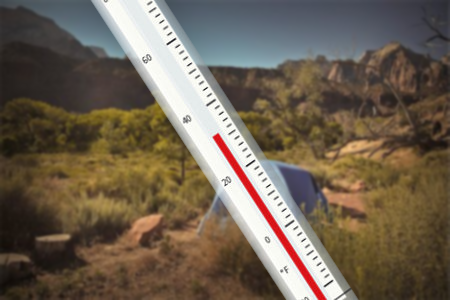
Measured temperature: 32°F
